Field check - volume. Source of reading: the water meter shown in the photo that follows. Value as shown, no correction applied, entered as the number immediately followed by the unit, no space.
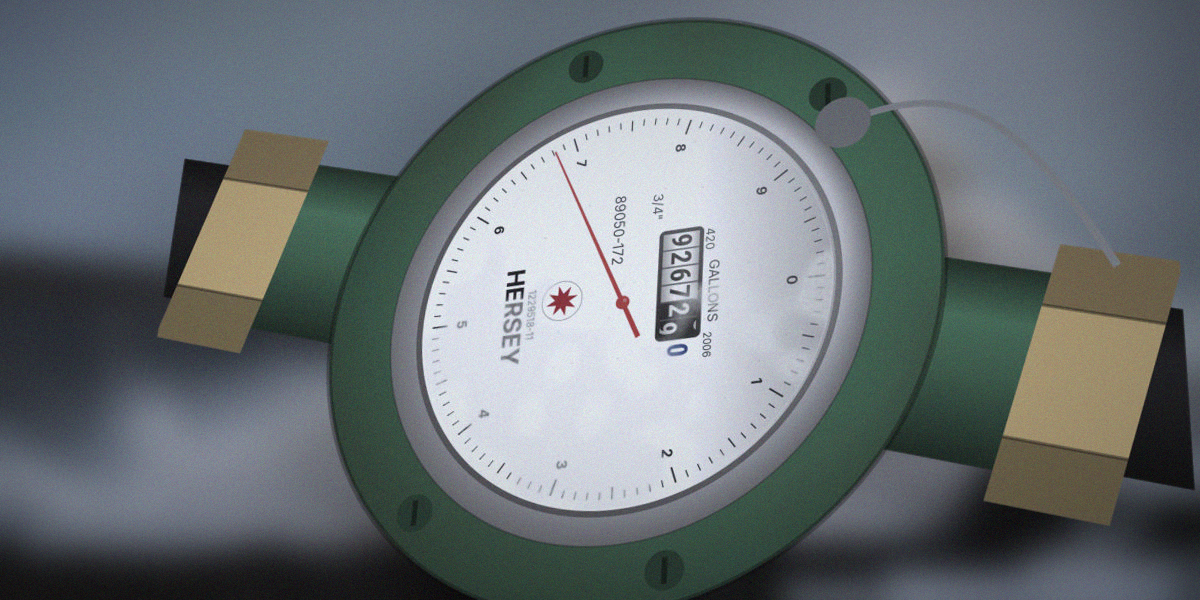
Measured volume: 9267286.8gal
